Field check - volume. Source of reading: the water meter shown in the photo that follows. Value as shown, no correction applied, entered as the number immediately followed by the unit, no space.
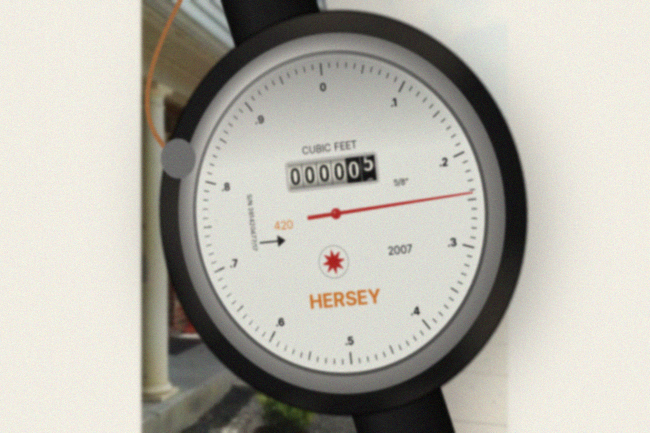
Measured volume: 5.24ft³
